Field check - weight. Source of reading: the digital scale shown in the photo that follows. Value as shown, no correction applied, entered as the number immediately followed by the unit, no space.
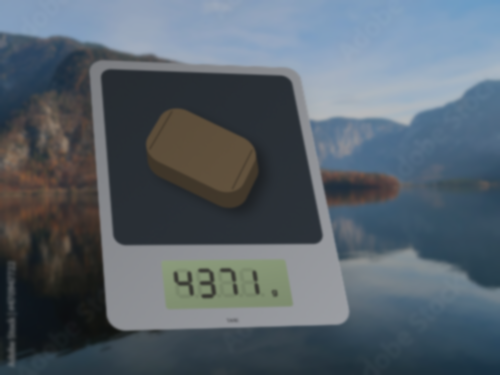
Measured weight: 4371g
